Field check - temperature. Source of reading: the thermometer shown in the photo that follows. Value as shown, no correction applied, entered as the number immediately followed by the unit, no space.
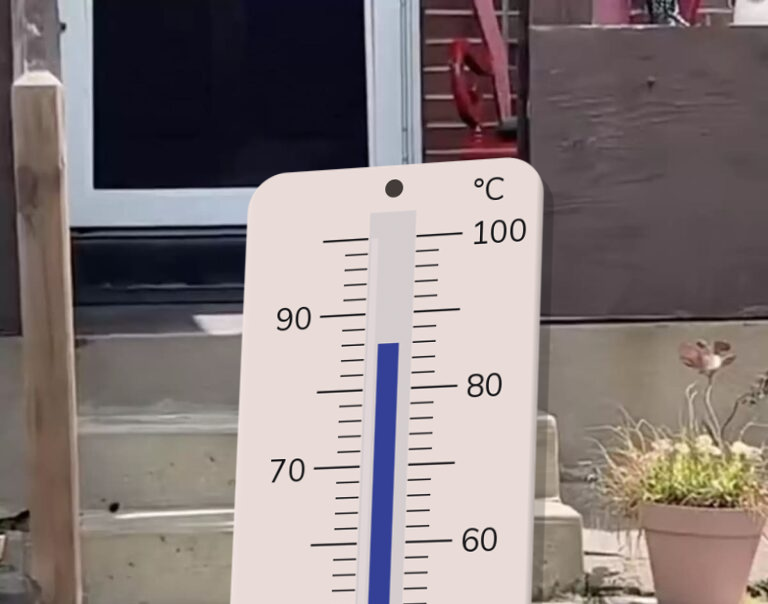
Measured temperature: 86°C
